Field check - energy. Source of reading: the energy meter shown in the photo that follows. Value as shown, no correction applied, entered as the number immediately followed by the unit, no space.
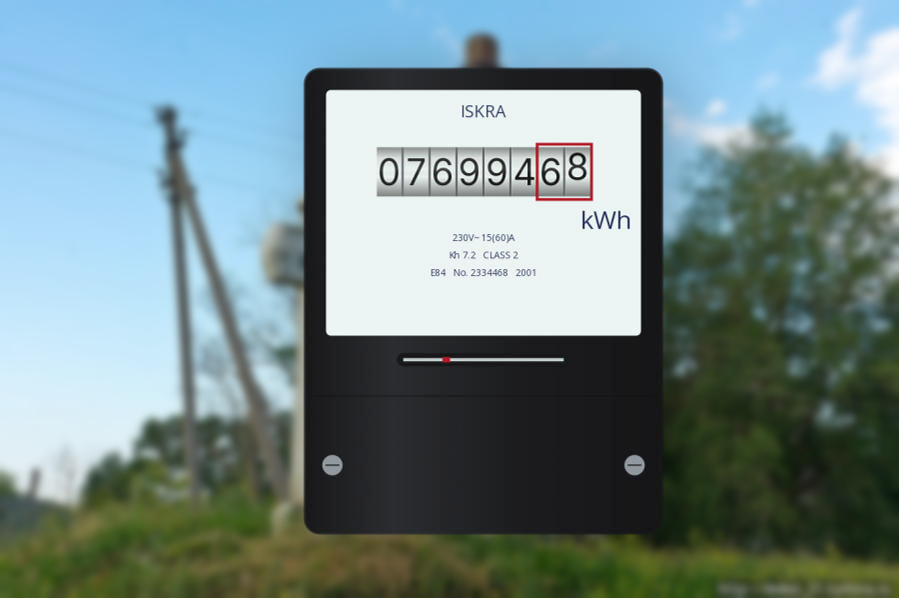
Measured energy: 76994.68kWh
